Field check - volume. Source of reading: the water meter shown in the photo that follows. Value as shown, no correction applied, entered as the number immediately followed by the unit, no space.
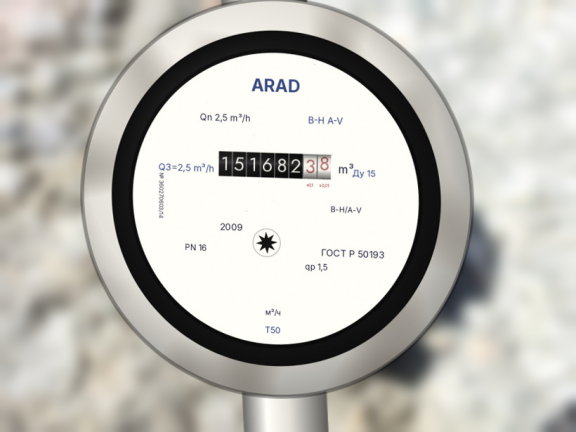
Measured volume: 151682.38m³
